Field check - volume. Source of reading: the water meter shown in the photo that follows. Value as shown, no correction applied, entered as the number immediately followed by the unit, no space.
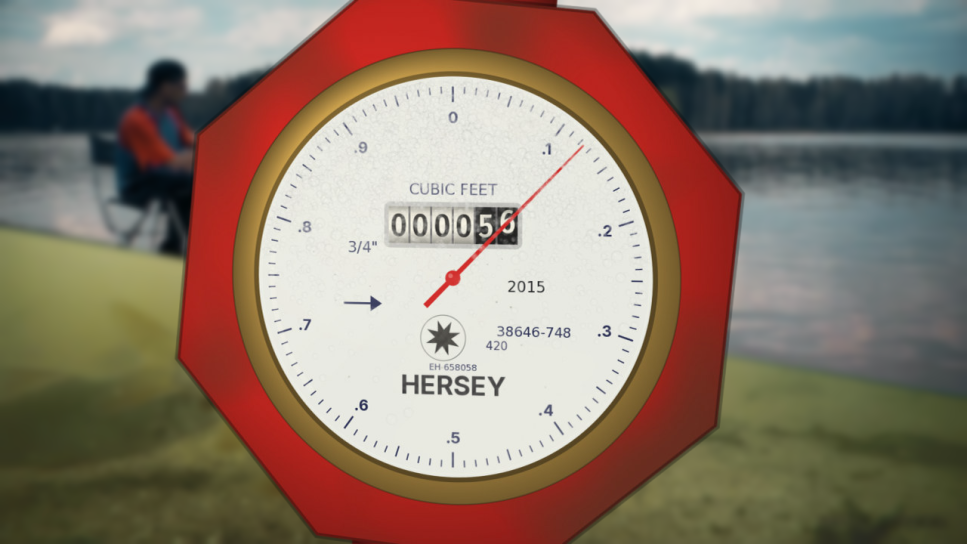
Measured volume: 56.12ft³
